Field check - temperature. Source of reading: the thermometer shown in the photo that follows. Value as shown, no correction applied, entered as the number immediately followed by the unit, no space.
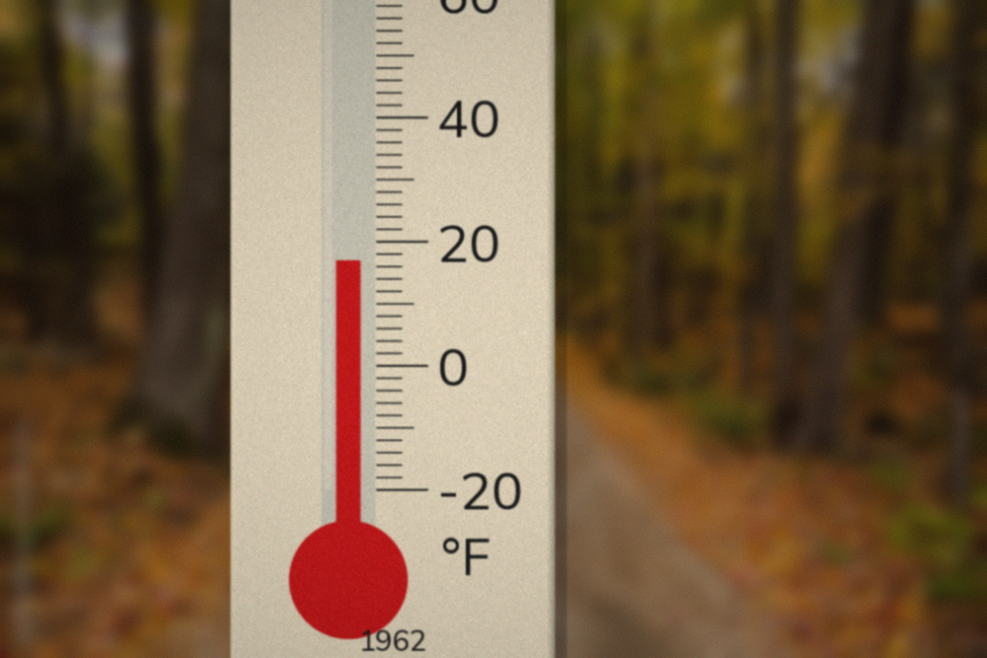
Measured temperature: 17°F
